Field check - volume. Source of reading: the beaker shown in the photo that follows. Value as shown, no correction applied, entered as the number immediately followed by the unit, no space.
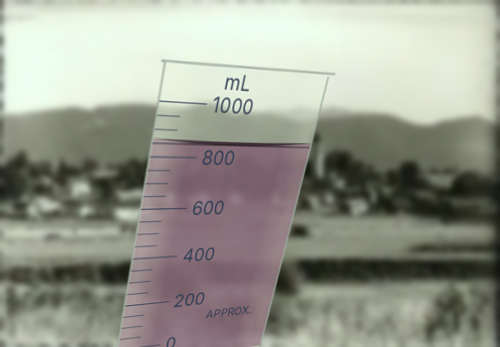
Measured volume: 850mL
